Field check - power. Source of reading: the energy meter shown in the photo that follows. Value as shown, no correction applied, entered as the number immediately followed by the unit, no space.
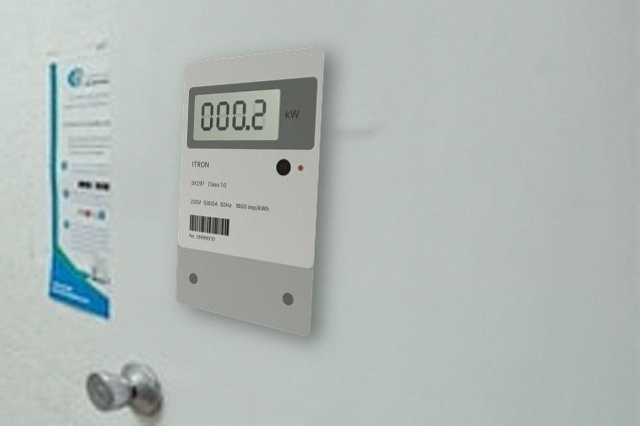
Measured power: 0.2kW
